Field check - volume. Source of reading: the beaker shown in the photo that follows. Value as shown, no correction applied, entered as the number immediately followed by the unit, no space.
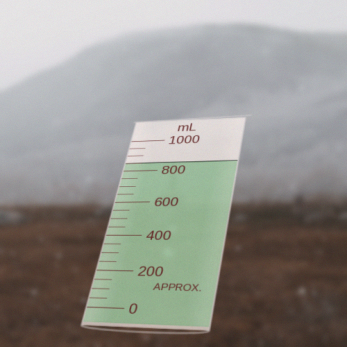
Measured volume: 850mL
